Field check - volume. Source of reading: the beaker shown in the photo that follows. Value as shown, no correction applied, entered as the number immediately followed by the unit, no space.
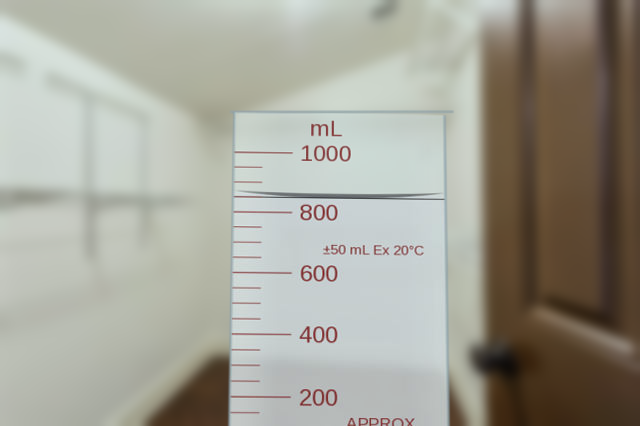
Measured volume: 850mL
